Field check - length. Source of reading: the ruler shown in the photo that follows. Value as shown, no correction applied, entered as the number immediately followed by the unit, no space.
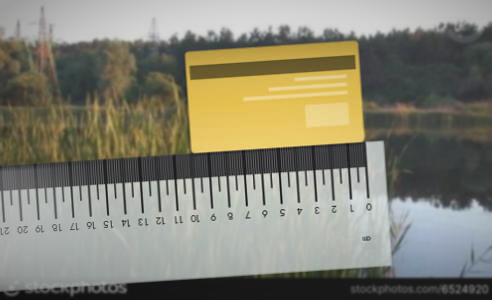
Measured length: 10cm
